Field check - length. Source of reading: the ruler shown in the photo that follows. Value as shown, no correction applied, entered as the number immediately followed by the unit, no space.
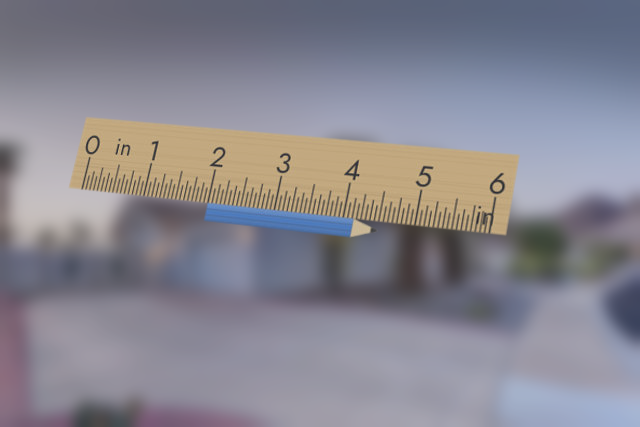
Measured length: 2.5in
